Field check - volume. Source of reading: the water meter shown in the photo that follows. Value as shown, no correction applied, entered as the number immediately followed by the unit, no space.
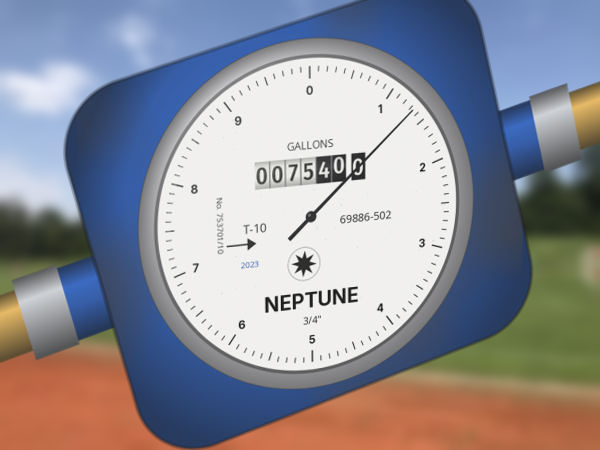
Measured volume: 75401.3gal
